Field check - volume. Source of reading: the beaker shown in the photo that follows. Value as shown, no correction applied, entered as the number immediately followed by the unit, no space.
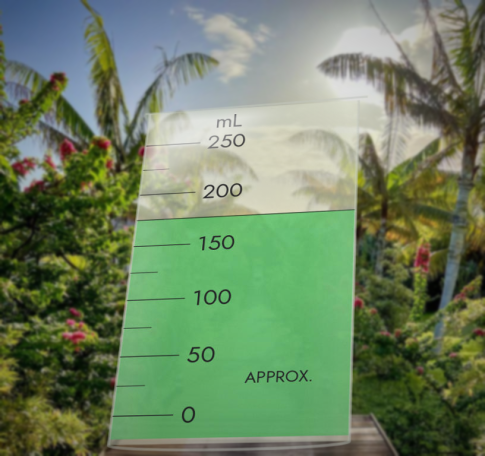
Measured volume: 175mL
